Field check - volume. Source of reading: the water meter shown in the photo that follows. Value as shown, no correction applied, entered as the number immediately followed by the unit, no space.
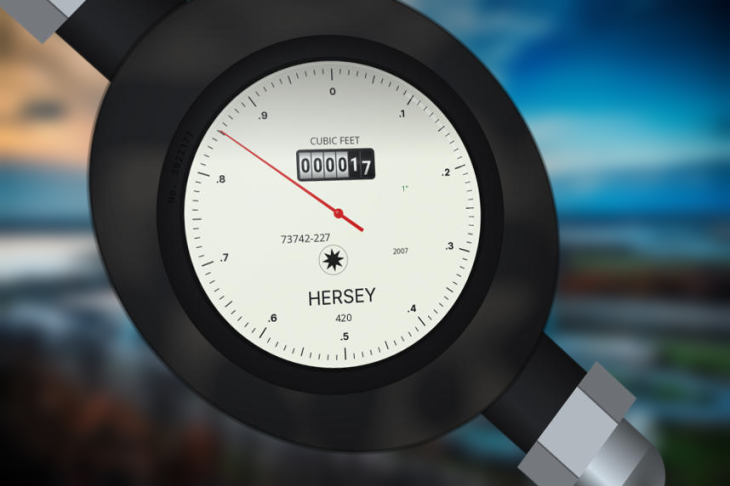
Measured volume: 16.85ft³
